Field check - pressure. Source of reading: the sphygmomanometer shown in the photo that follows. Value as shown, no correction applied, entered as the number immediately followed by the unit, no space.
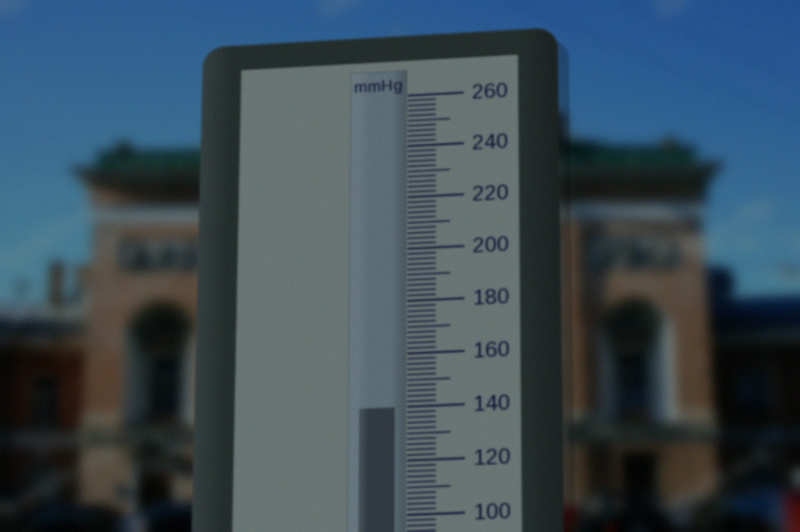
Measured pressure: 140mmHg
